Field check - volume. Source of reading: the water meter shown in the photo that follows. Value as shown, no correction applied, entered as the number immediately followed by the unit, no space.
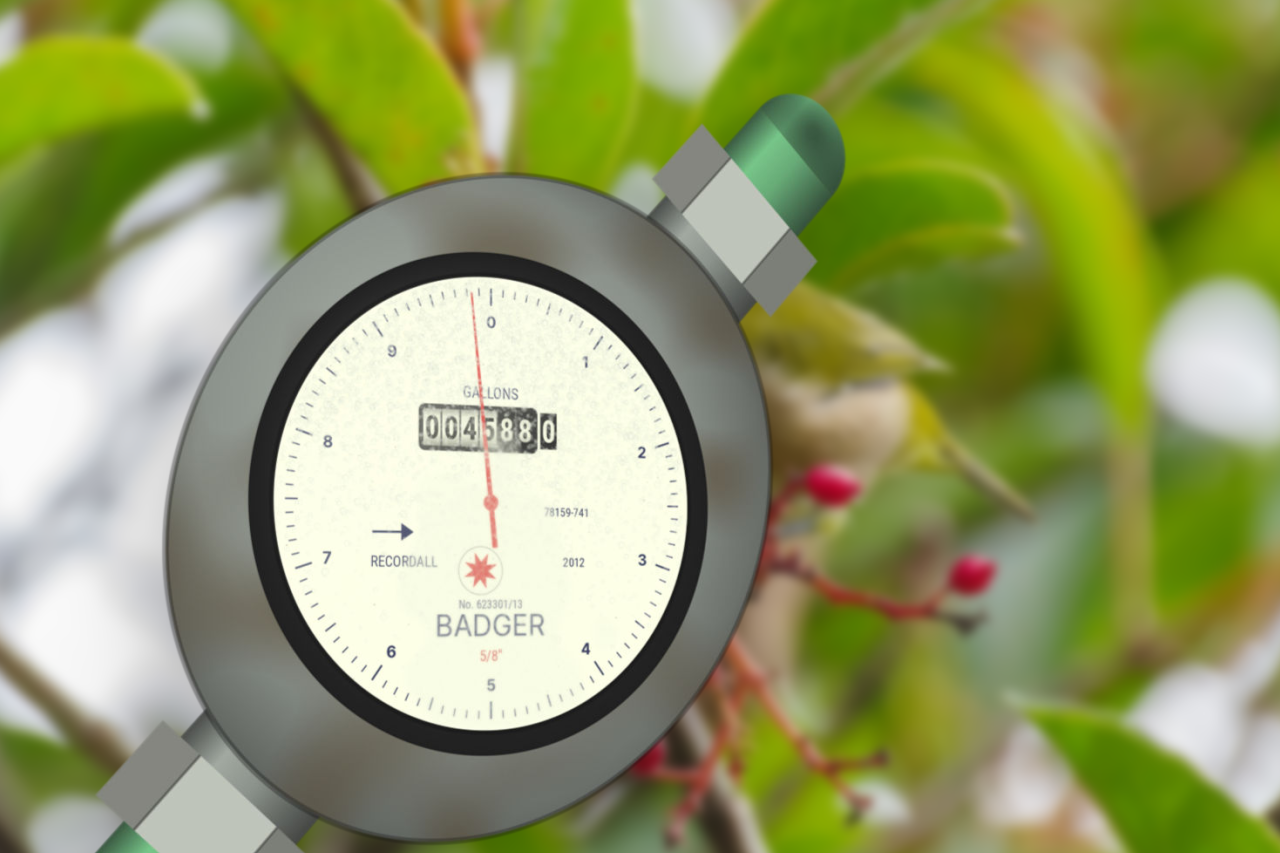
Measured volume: 45879.8gal
